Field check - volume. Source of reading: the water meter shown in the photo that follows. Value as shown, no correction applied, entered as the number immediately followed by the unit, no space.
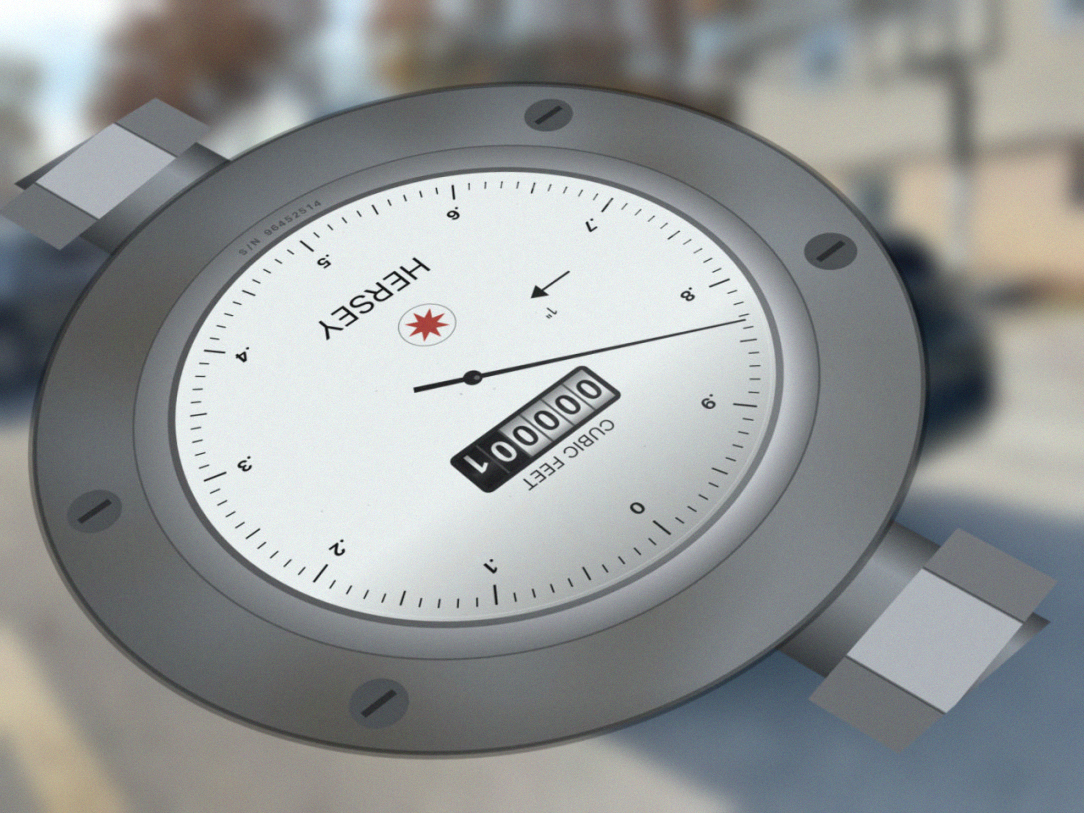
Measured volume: 0.83ft³
